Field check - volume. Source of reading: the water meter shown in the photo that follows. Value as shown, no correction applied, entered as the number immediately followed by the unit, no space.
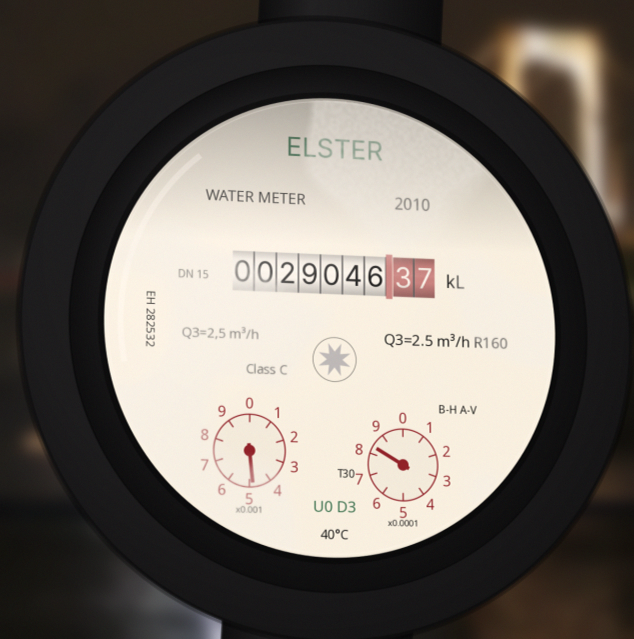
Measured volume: 29046.3748kL
